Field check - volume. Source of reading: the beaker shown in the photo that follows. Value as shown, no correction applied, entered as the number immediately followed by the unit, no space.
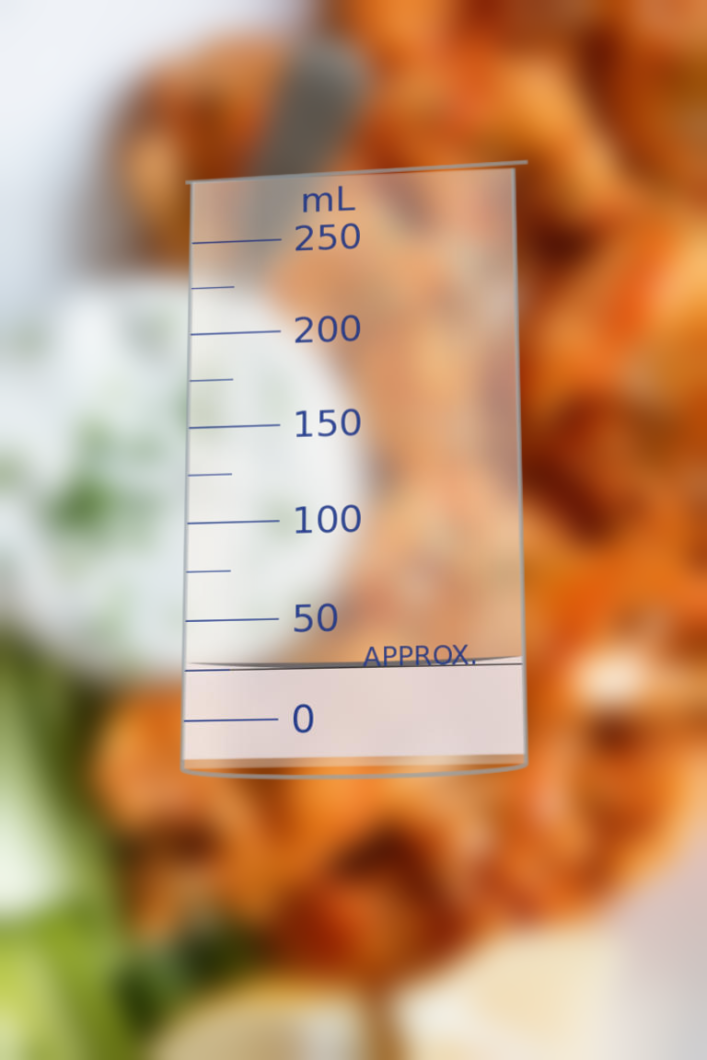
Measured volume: 25mL
